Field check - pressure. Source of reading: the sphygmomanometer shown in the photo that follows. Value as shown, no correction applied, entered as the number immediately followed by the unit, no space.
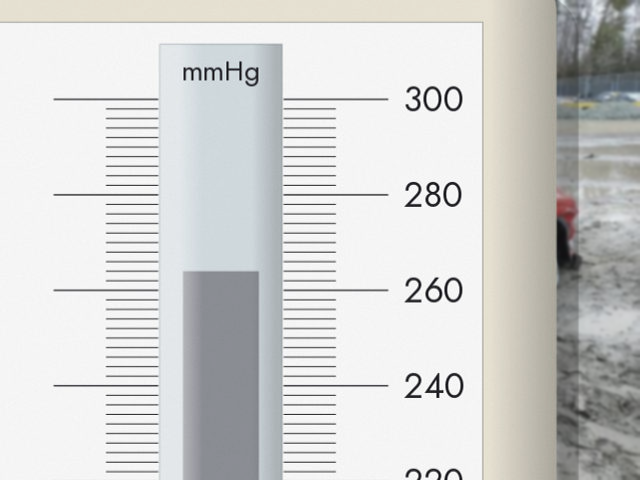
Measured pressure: 264mmHg
